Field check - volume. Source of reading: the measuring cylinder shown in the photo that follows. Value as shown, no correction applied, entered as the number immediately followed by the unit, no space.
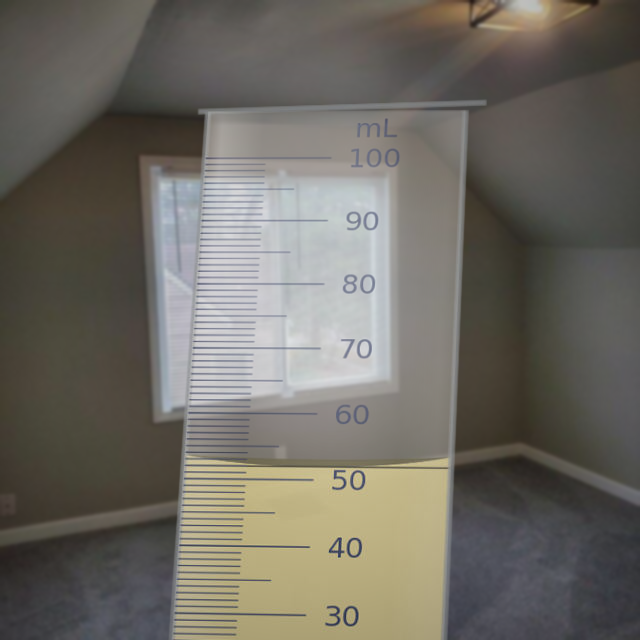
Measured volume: 52mL
